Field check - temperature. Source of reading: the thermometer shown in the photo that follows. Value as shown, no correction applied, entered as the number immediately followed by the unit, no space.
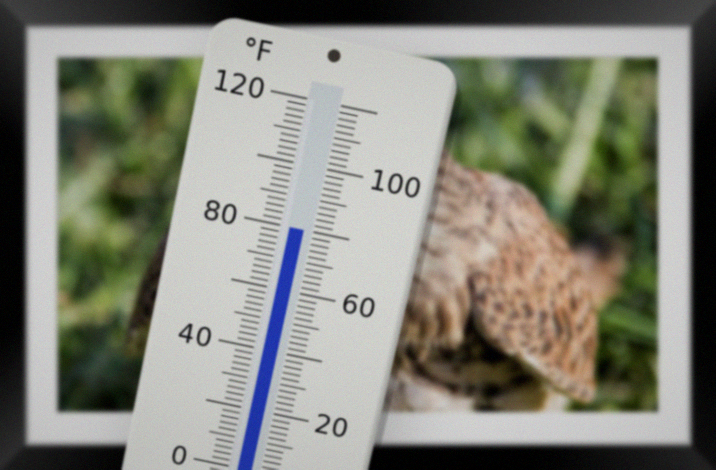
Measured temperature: 80°F
